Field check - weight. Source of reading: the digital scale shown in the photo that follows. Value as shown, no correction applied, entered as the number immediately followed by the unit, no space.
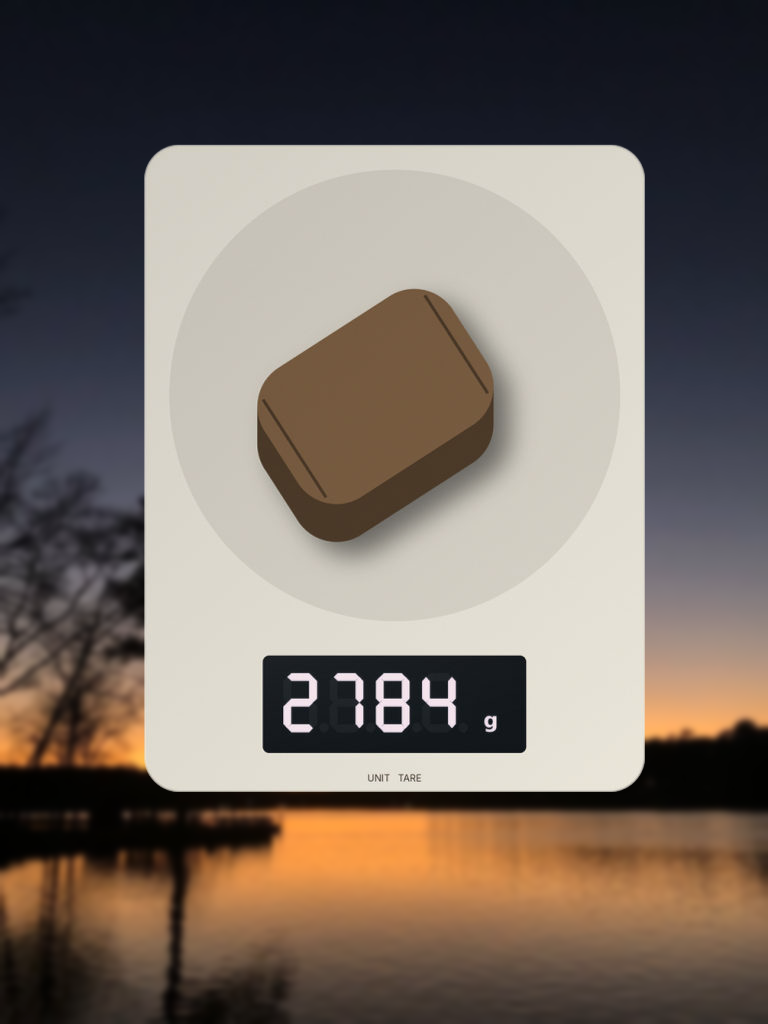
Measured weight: 2784g
